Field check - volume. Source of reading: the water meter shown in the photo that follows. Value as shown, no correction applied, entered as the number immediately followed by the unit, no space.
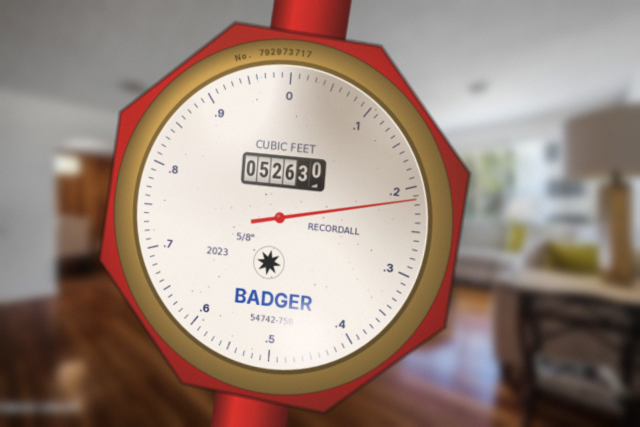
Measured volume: 52630.21ft³
